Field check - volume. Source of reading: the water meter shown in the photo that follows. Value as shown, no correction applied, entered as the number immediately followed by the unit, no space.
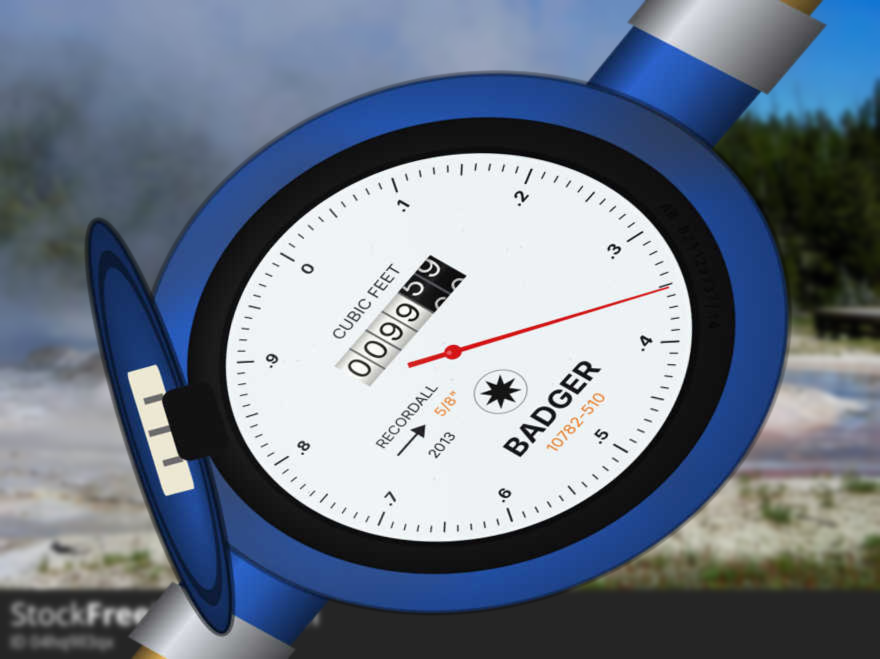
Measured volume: 9959.35ft³
